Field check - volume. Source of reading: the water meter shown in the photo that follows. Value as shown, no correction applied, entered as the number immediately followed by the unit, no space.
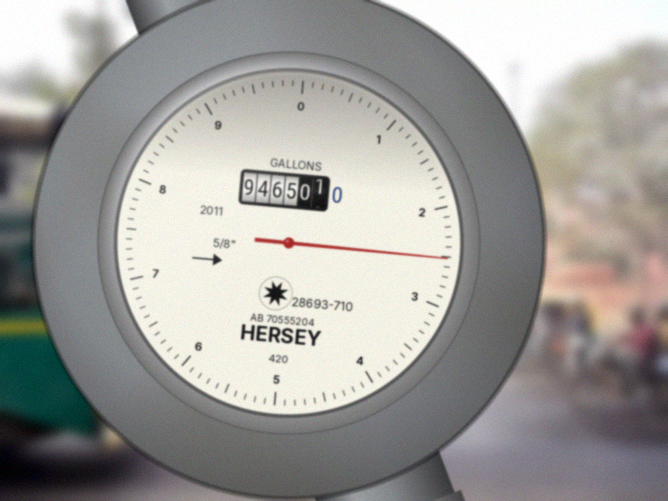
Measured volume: 9465012.5gal
